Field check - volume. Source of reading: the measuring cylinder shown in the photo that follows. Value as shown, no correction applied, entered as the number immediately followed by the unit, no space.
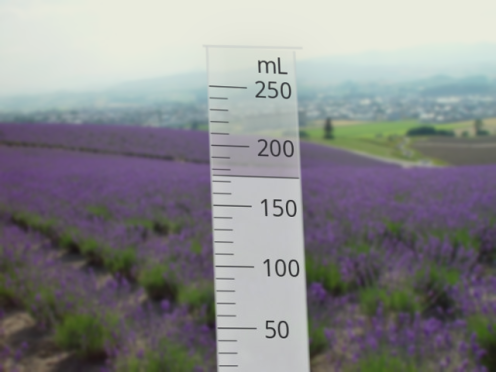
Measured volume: 175mL
